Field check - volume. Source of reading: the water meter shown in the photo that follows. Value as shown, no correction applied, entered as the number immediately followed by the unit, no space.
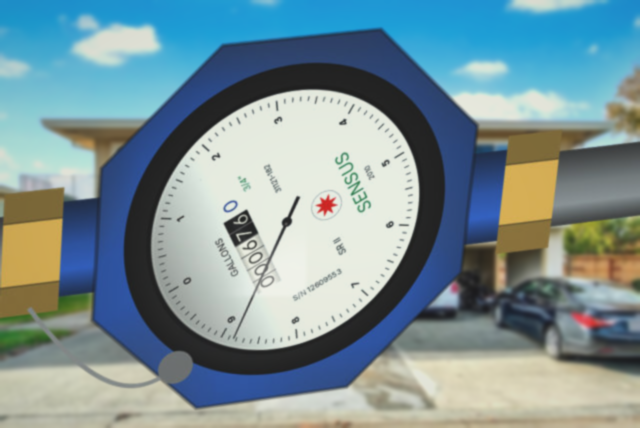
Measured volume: 6758.8gal
